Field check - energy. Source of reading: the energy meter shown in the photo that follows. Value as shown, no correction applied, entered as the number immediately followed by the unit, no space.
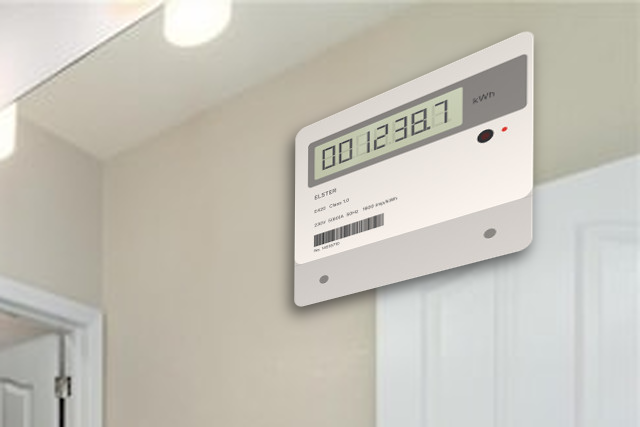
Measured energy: 1238.7kWh
